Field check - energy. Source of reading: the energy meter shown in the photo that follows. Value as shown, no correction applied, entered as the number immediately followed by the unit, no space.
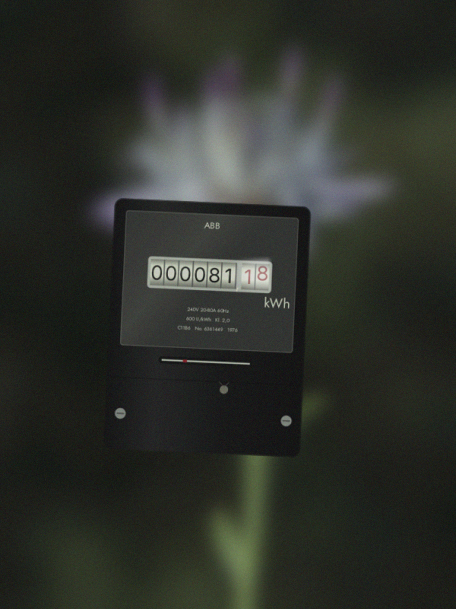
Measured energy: 81.18kWh
